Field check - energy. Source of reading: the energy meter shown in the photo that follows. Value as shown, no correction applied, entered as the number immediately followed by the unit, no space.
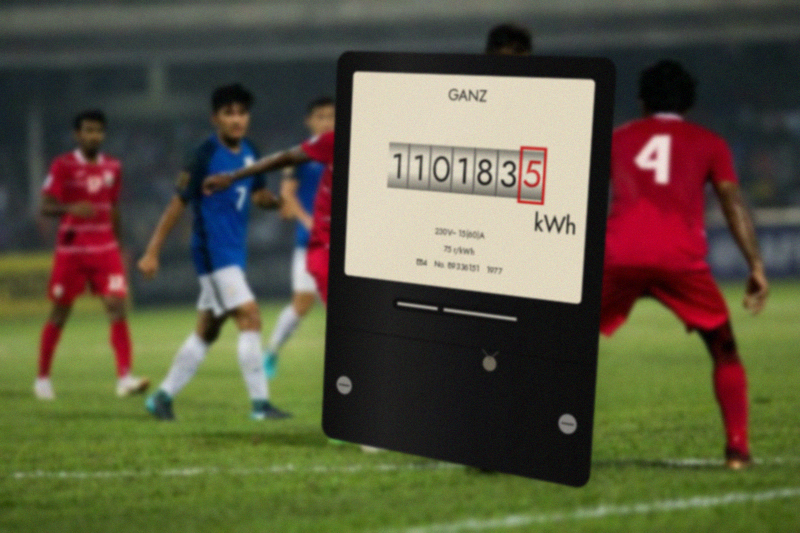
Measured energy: 110183.5kWh
